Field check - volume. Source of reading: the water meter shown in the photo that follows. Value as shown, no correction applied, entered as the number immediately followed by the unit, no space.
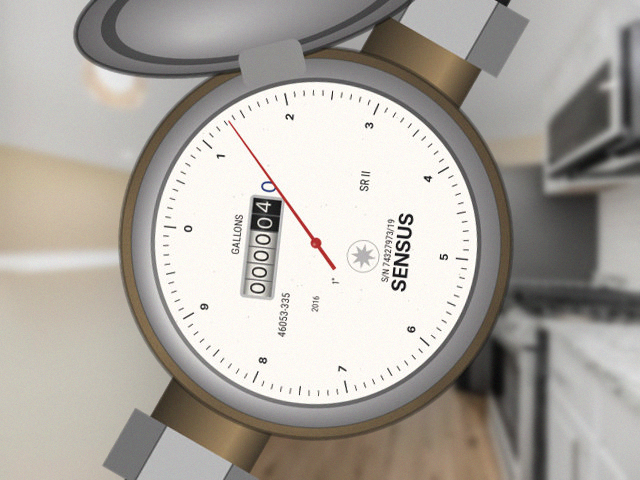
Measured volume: 41.3gal
